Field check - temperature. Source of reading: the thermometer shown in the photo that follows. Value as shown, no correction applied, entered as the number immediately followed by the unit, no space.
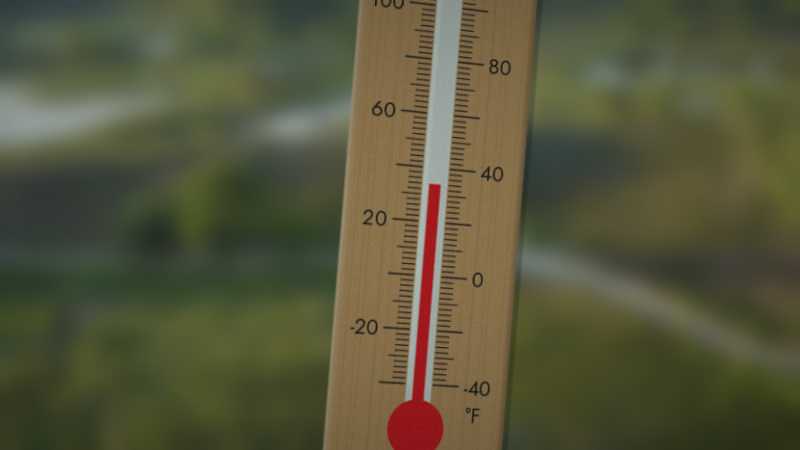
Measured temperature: 34°F
